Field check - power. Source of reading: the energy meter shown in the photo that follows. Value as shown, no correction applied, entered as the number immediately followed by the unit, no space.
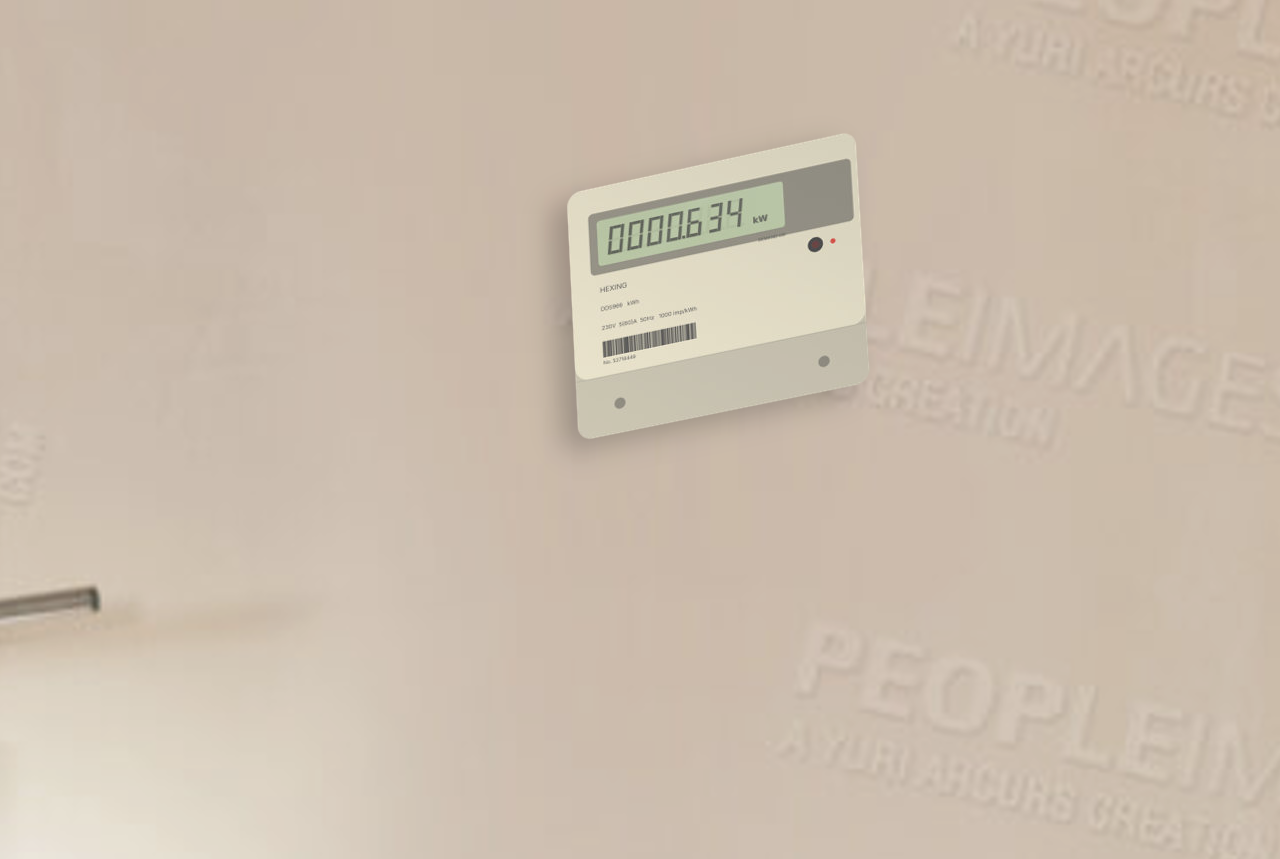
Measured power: 0.634kW
